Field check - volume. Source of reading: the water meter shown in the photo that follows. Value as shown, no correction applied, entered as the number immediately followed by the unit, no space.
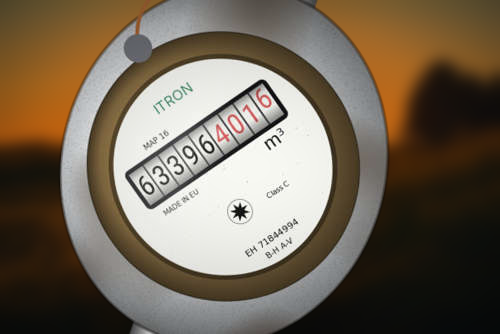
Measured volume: 63396.4016m³
